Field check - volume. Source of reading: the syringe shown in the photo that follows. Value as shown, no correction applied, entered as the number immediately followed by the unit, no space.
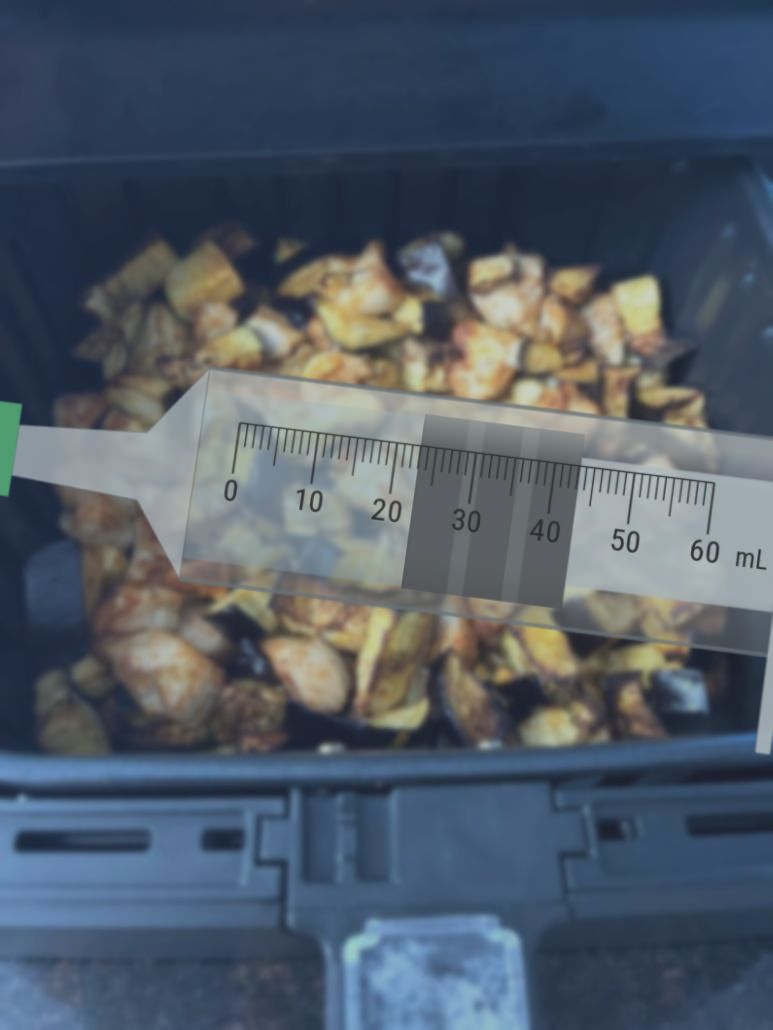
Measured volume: 23mL
